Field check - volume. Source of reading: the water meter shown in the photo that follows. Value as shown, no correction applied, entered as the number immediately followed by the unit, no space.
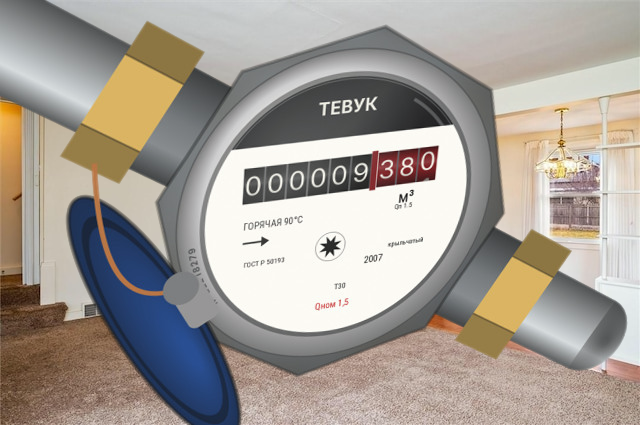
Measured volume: 9.380m³
